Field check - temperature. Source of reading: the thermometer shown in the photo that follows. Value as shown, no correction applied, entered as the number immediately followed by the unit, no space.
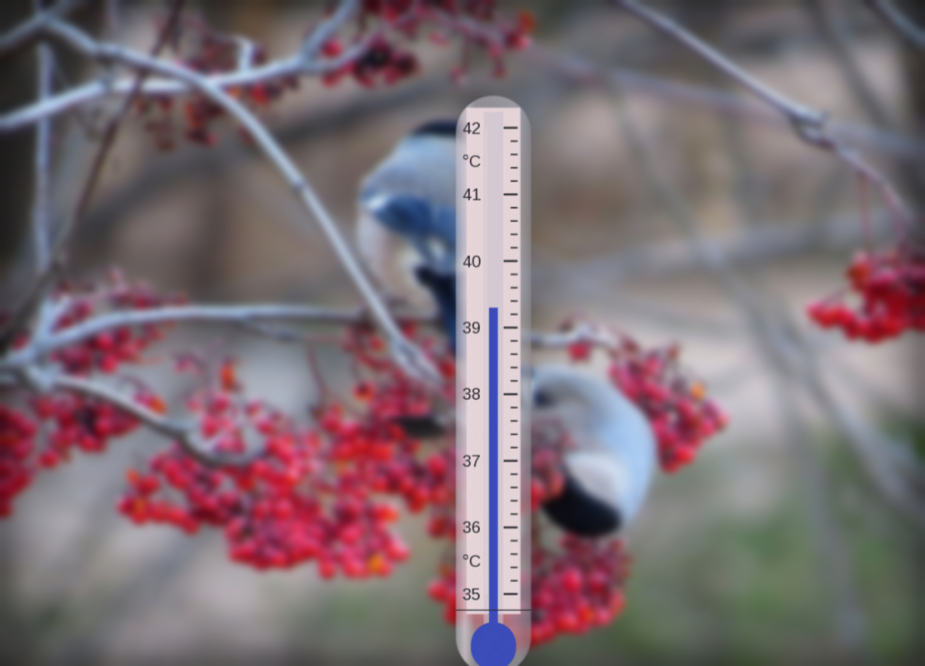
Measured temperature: 39.3°C
